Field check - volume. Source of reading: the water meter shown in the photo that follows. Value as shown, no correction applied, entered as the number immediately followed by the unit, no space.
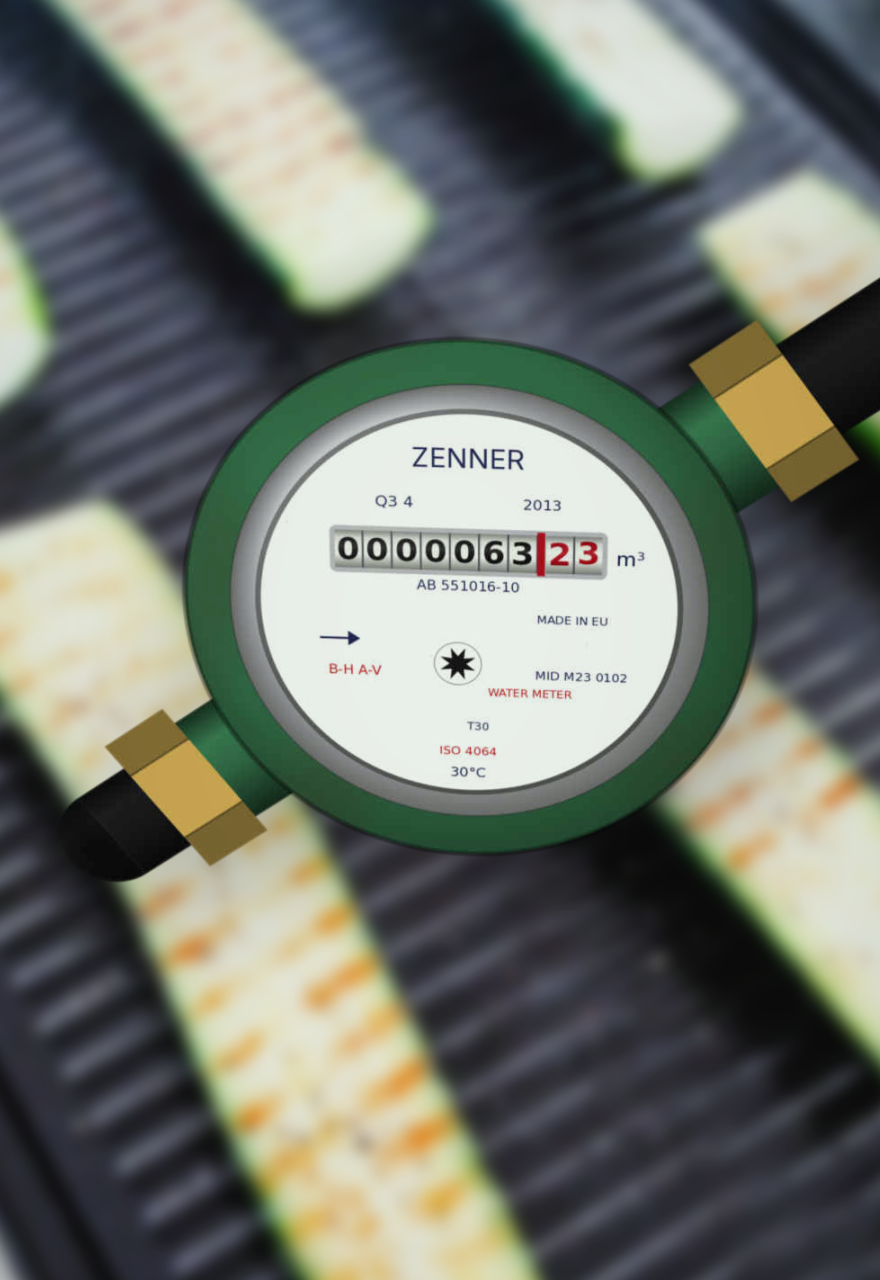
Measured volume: 63.23m³
